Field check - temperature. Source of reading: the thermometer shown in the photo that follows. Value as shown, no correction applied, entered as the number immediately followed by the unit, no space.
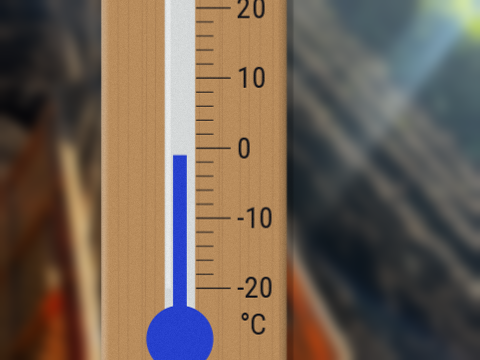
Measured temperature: -1°C
